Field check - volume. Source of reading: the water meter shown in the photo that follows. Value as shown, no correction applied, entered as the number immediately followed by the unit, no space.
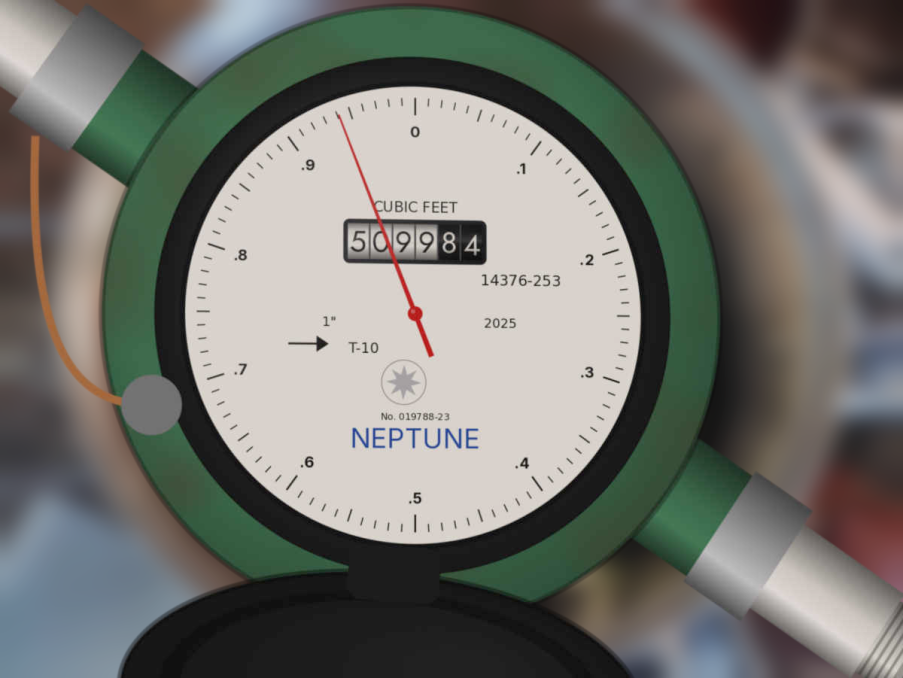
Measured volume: 509983.94ft³
